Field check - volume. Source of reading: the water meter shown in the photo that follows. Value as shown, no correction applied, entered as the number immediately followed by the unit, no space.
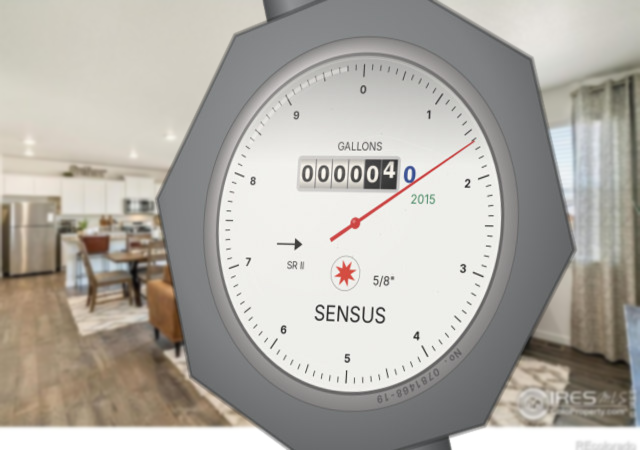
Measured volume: 41.6gal
